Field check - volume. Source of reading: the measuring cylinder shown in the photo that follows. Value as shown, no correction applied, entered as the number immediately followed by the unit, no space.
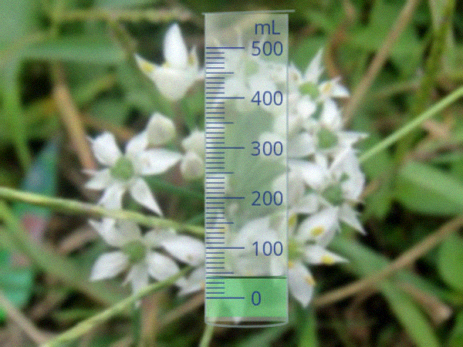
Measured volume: 40mL
